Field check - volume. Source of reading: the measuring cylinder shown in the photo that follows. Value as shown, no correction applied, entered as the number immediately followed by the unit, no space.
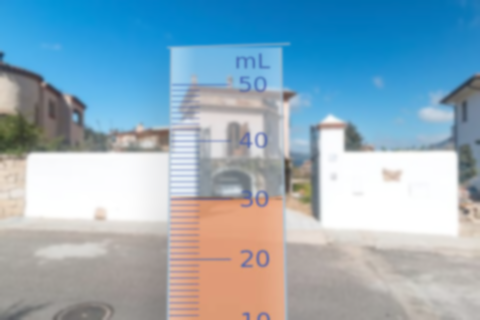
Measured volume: 30mL
